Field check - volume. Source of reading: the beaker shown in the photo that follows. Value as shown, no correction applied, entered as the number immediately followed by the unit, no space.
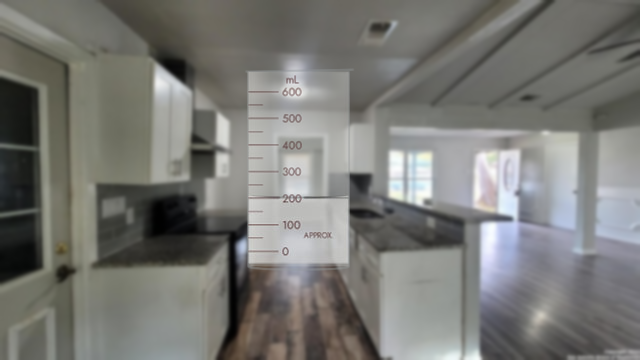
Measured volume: 200mL
